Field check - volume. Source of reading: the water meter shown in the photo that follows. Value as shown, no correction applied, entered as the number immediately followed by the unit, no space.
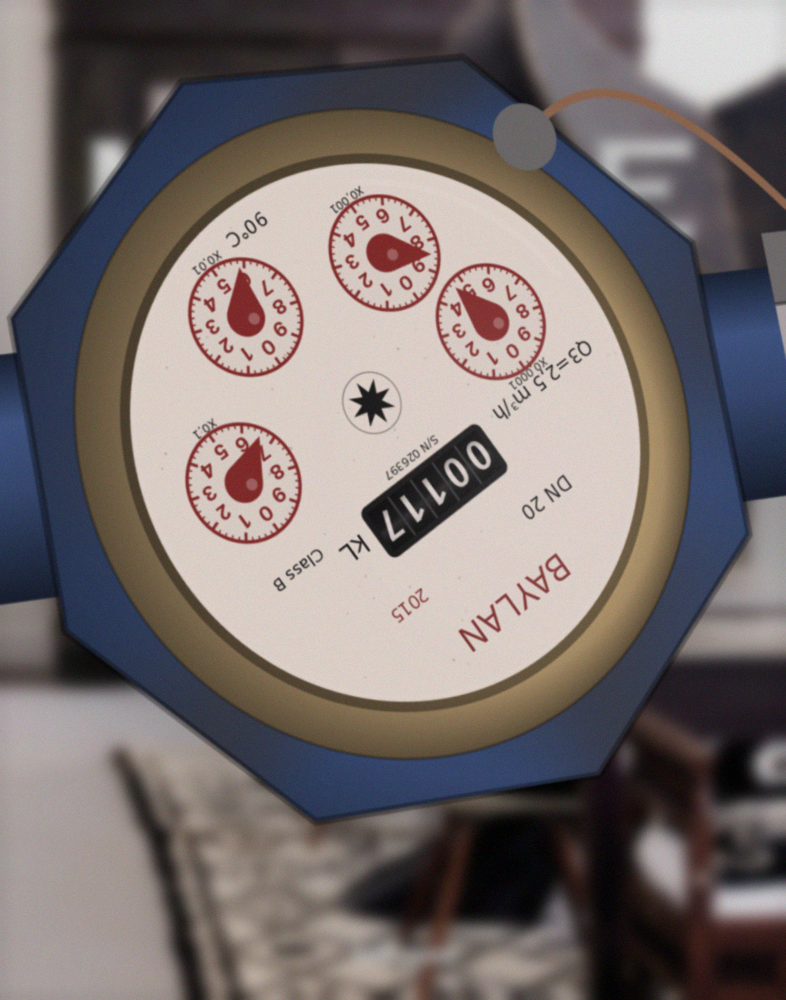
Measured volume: 117.6584kL
